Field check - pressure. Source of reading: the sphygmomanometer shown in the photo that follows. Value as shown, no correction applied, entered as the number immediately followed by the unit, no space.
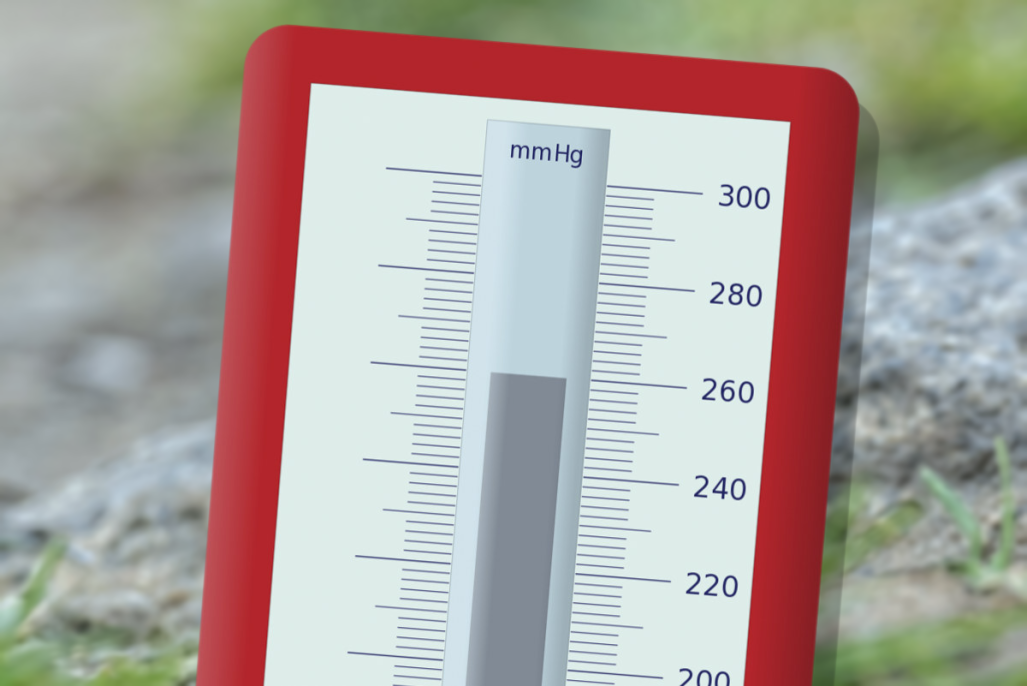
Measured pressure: 260mmHg
